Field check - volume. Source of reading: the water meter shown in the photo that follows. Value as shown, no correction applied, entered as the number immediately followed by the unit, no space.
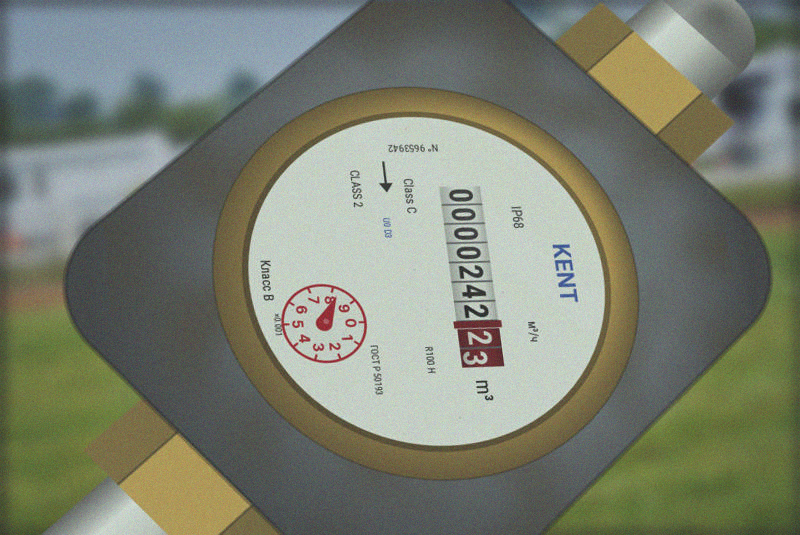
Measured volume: 242.228m³
